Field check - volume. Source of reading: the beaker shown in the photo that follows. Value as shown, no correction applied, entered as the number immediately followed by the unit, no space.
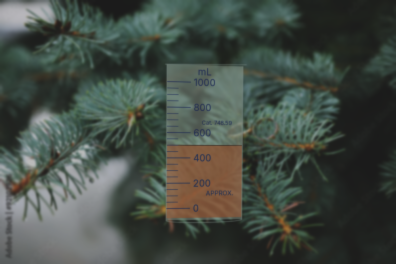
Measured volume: 500mL
